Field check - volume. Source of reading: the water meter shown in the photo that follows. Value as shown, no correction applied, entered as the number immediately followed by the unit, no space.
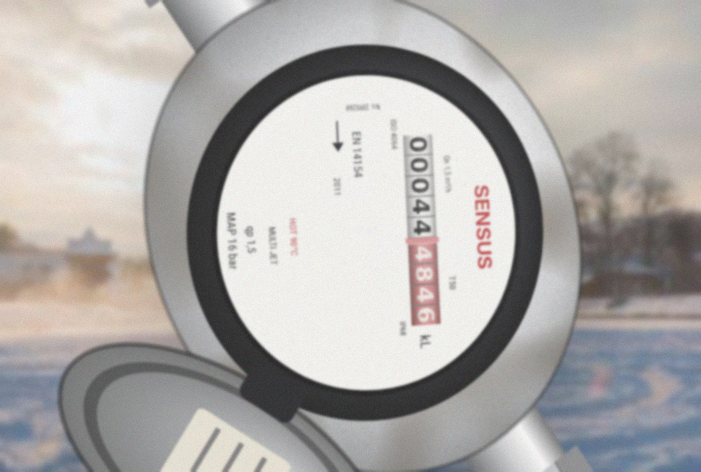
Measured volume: 44.4846kL
